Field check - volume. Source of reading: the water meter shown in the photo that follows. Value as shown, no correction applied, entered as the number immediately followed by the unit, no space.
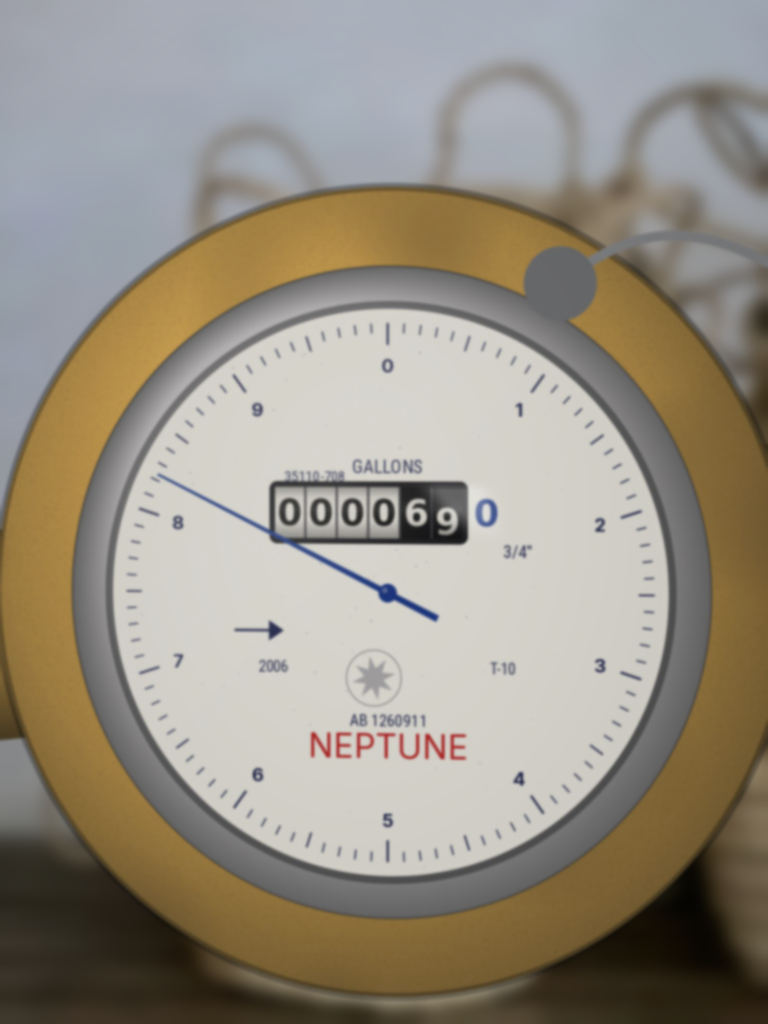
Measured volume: 688.2gal
